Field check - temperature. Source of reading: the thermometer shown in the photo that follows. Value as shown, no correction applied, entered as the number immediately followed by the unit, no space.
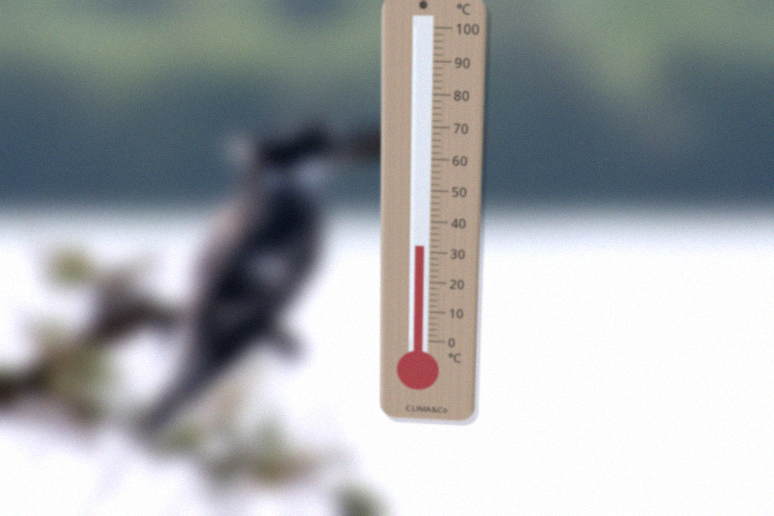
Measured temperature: 32°C
